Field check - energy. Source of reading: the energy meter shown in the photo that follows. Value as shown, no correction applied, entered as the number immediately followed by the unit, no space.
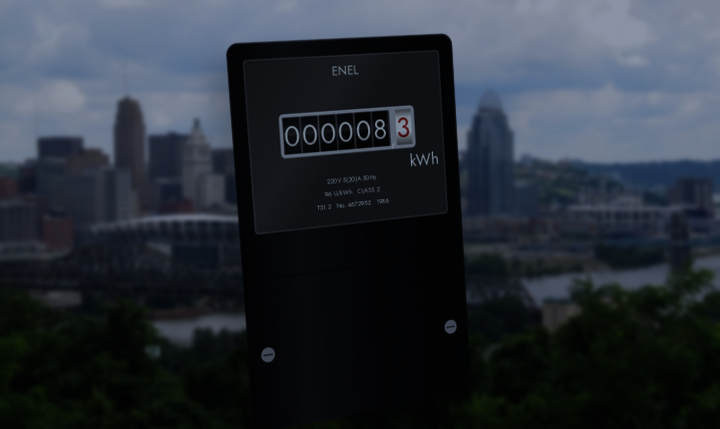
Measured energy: 8.3kWh
